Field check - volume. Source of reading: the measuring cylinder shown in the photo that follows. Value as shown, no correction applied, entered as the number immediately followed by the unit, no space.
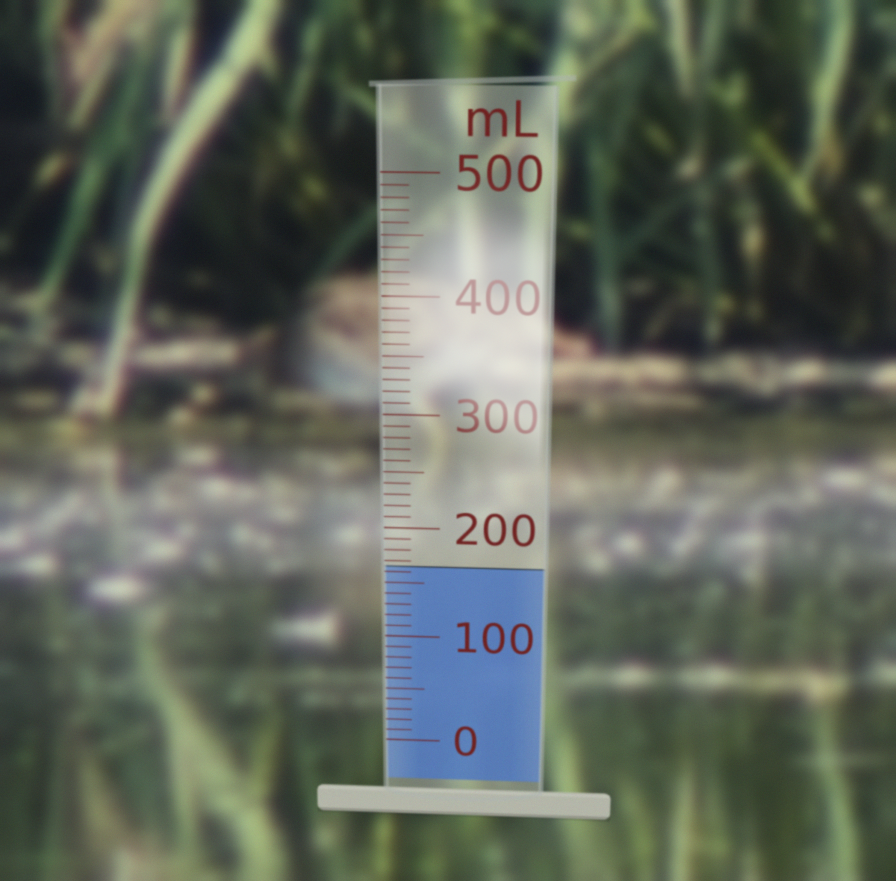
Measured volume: 165mL
